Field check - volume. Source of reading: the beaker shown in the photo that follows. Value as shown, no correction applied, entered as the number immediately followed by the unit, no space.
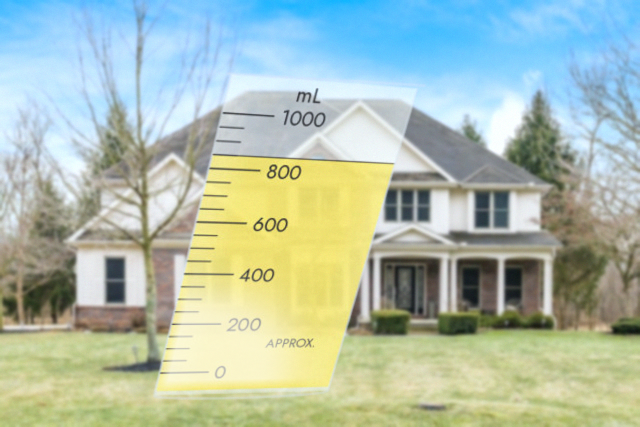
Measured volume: 850mL
